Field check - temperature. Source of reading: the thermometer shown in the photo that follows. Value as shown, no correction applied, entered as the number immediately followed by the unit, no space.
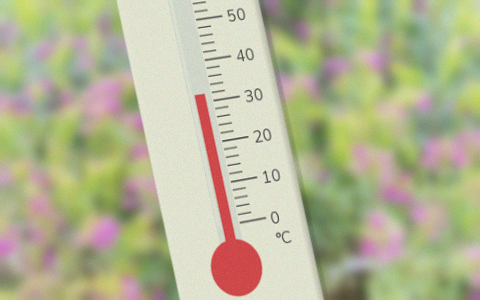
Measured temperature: 32°C
